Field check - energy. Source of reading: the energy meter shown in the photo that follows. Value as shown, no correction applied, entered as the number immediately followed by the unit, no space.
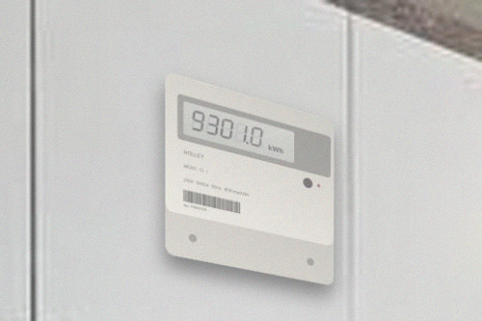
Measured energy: 9301.0kWh
